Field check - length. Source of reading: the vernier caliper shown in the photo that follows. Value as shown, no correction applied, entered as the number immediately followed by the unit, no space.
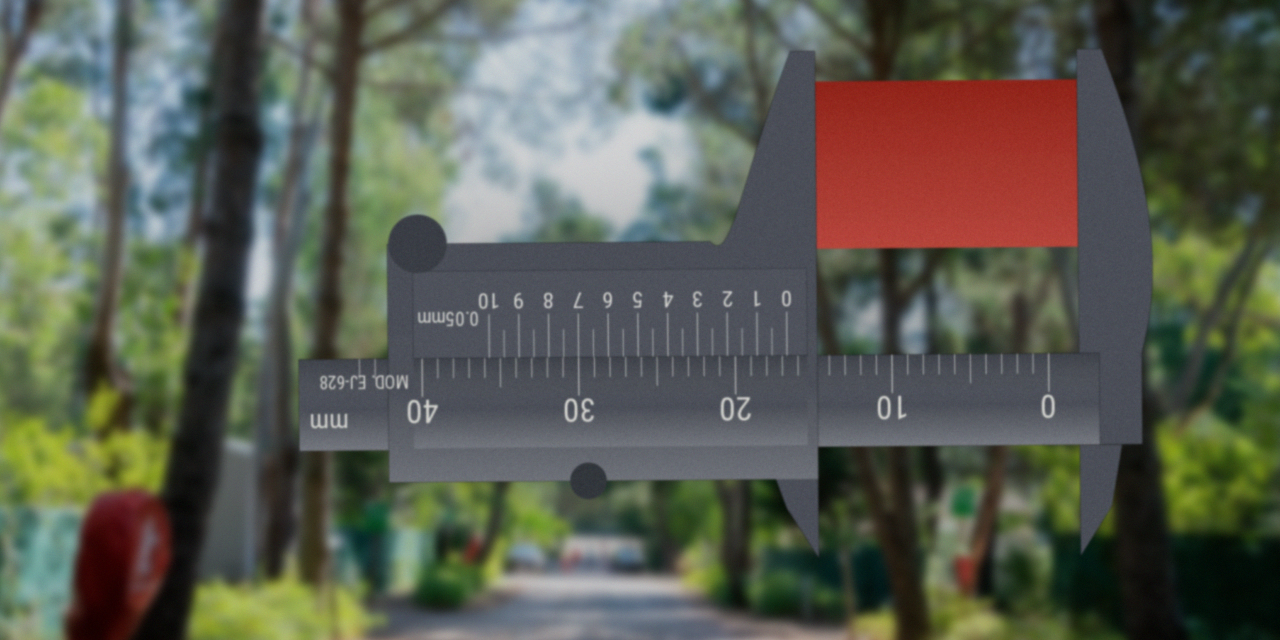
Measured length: 16.7mm
